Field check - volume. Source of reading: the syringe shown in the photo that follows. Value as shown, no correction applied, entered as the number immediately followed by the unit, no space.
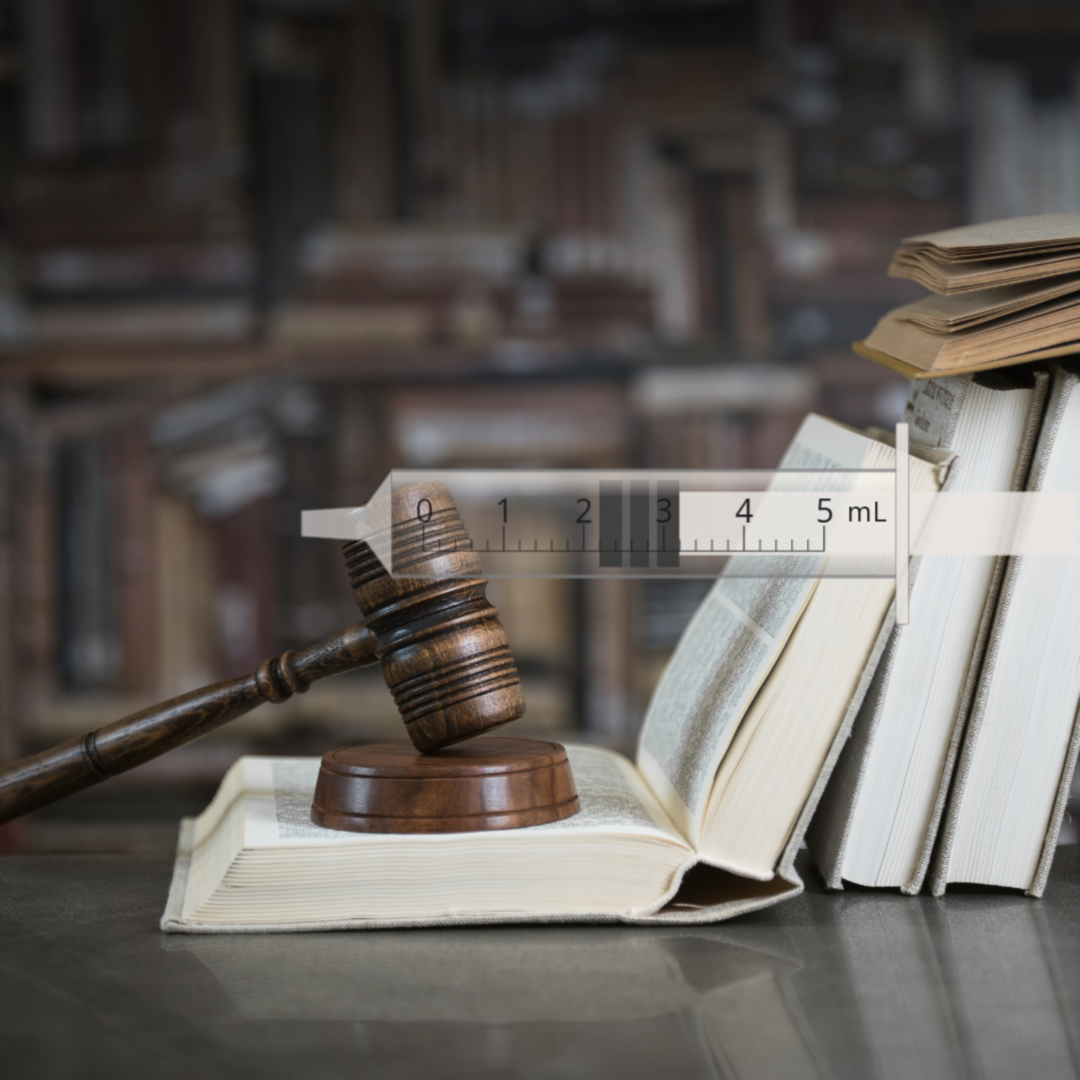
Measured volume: 2.2mL
